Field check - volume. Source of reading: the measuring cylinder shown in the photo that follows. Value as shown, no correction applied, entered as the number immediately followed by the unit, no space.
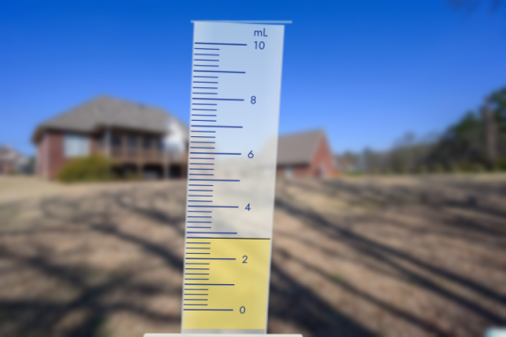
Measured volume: 2.8mL
